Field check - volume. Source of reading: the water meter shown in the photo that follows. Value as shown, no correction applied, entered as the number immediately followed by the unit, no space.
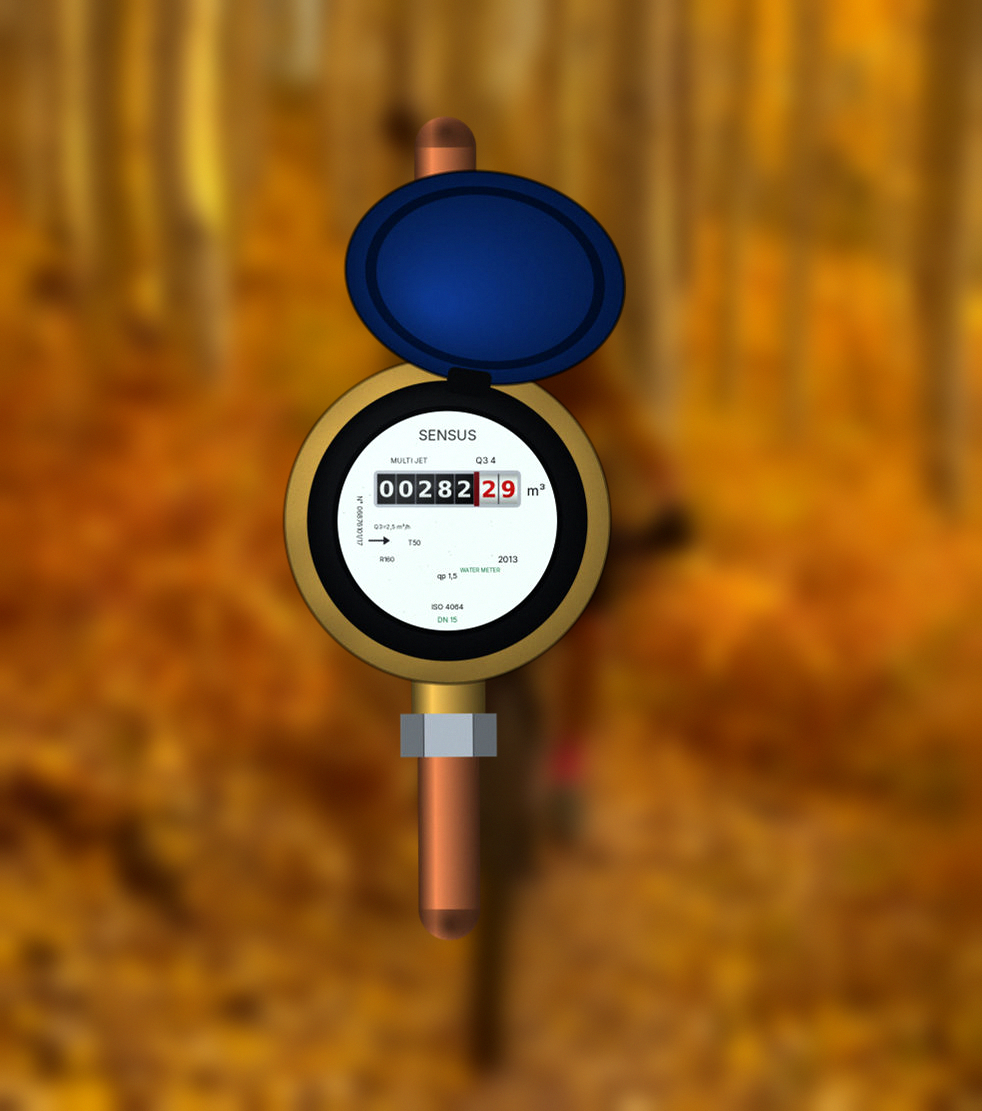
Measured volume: 282.29m³
